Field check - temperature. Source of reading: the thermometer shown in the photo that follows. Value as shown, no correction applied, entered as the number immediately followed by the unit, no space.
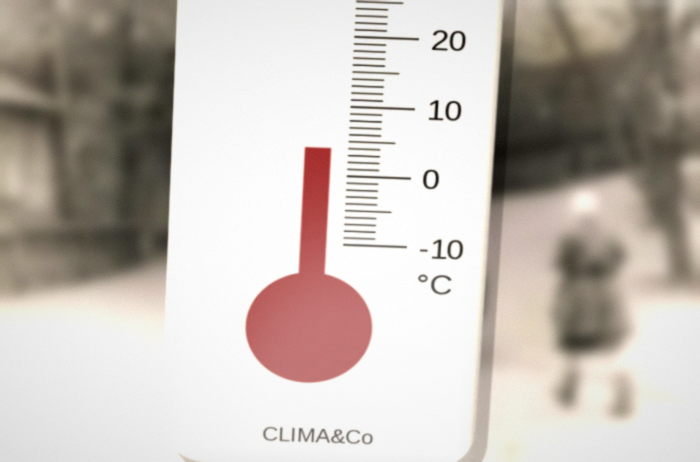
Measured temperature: 4°C
